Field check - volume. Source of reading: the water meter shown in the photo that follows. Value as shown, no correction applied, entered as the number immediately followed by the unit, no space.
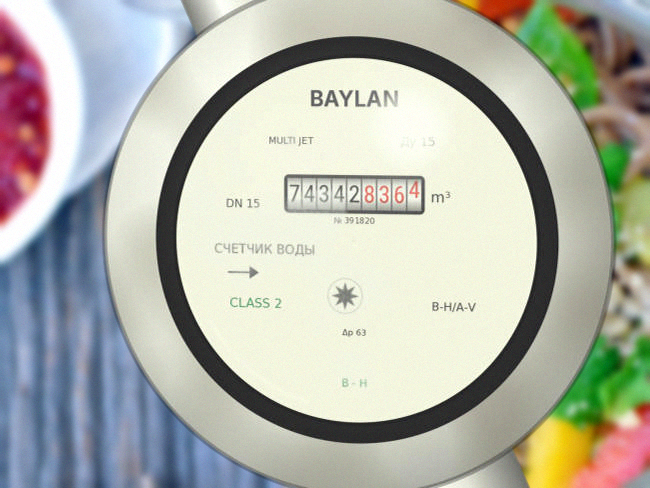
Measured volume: 74342.8364m³
